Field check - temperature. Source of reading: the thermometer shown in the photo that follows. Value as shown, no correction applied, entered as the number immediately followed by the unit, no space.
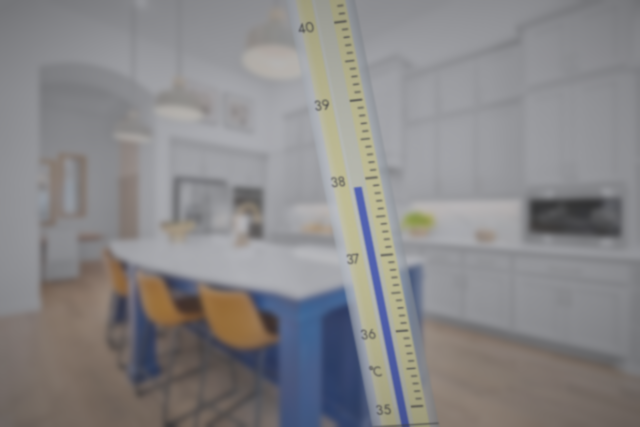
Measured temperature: 37.9°C
